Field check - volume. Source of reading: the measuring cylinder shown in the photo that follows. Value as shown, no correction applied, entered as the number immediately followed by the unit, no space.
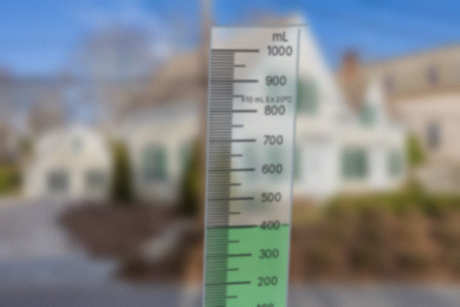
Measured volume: 400mL
